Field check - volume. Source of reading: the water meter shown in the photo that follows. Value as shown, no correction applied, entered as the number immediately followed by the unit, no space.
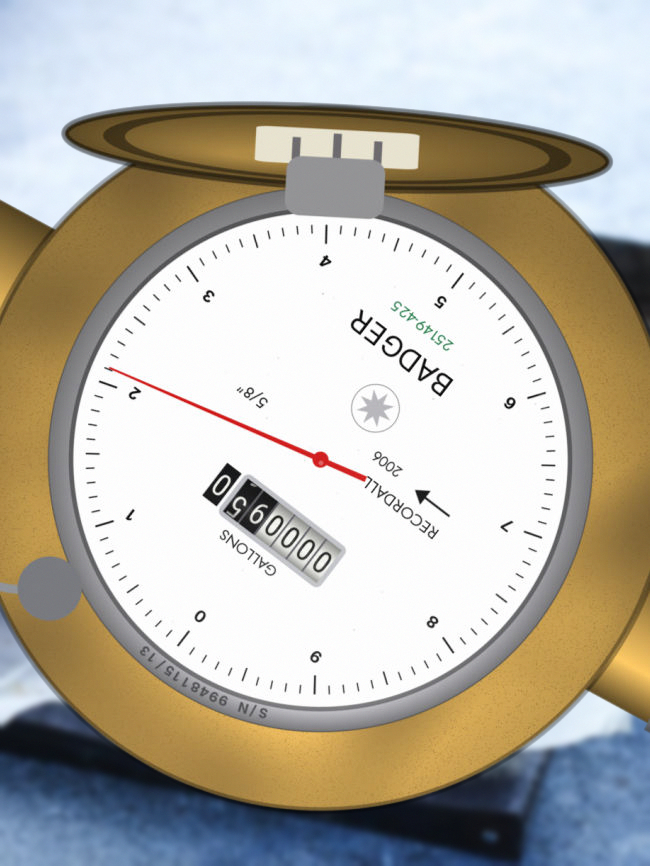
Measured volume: 952.1gal
